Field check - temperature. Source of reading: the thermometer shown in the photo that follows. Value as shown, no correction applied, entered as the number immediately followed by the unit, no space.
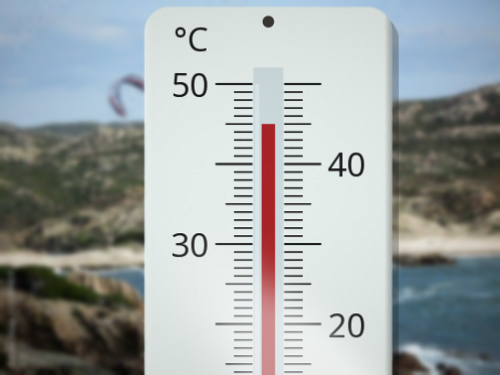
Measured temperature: 45°C
